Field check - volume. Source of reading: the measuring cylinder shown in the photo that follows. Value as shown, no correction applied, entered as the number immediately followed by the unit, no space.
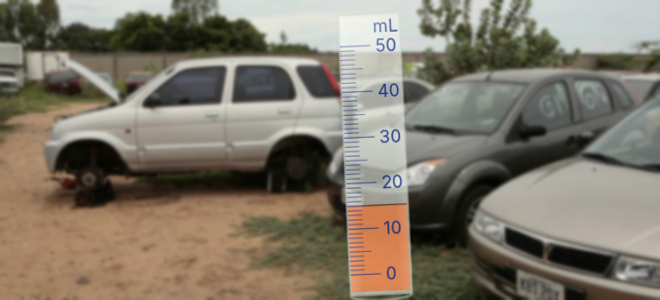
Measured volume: 15mL
